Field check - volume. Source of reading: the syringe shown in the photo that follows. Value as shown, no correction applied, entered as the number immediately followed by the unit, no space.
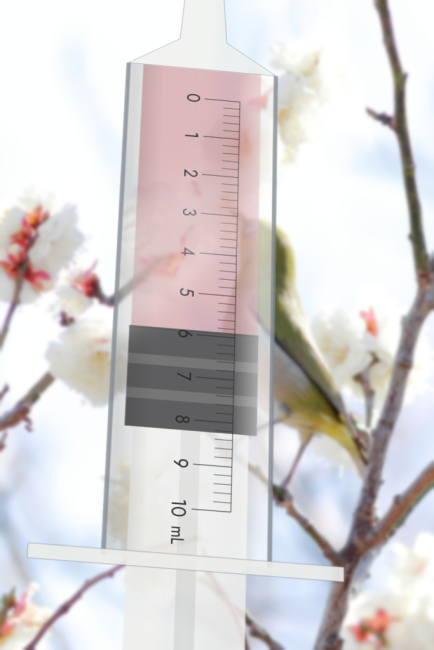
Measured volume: 5.9mL
